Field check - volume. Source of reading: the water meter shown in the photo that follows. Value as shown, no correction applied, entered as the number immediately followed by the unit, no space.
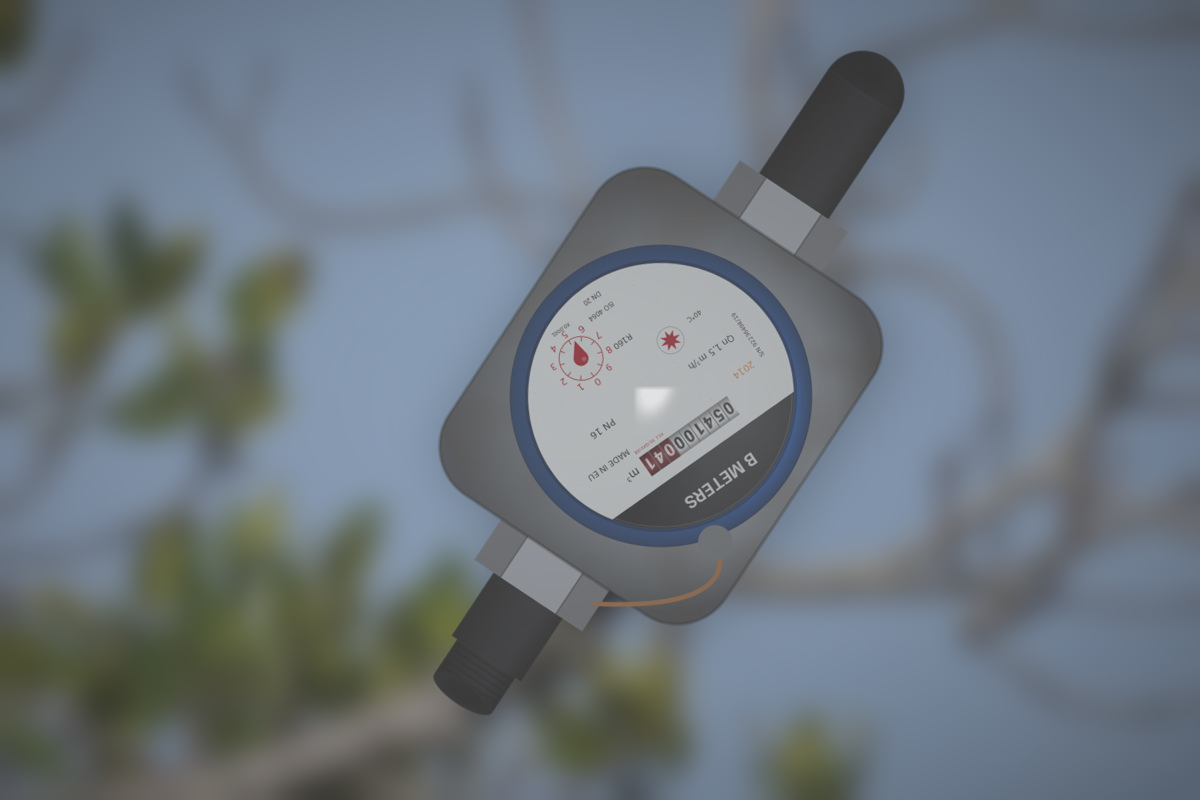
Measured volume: 54100.0415m³
